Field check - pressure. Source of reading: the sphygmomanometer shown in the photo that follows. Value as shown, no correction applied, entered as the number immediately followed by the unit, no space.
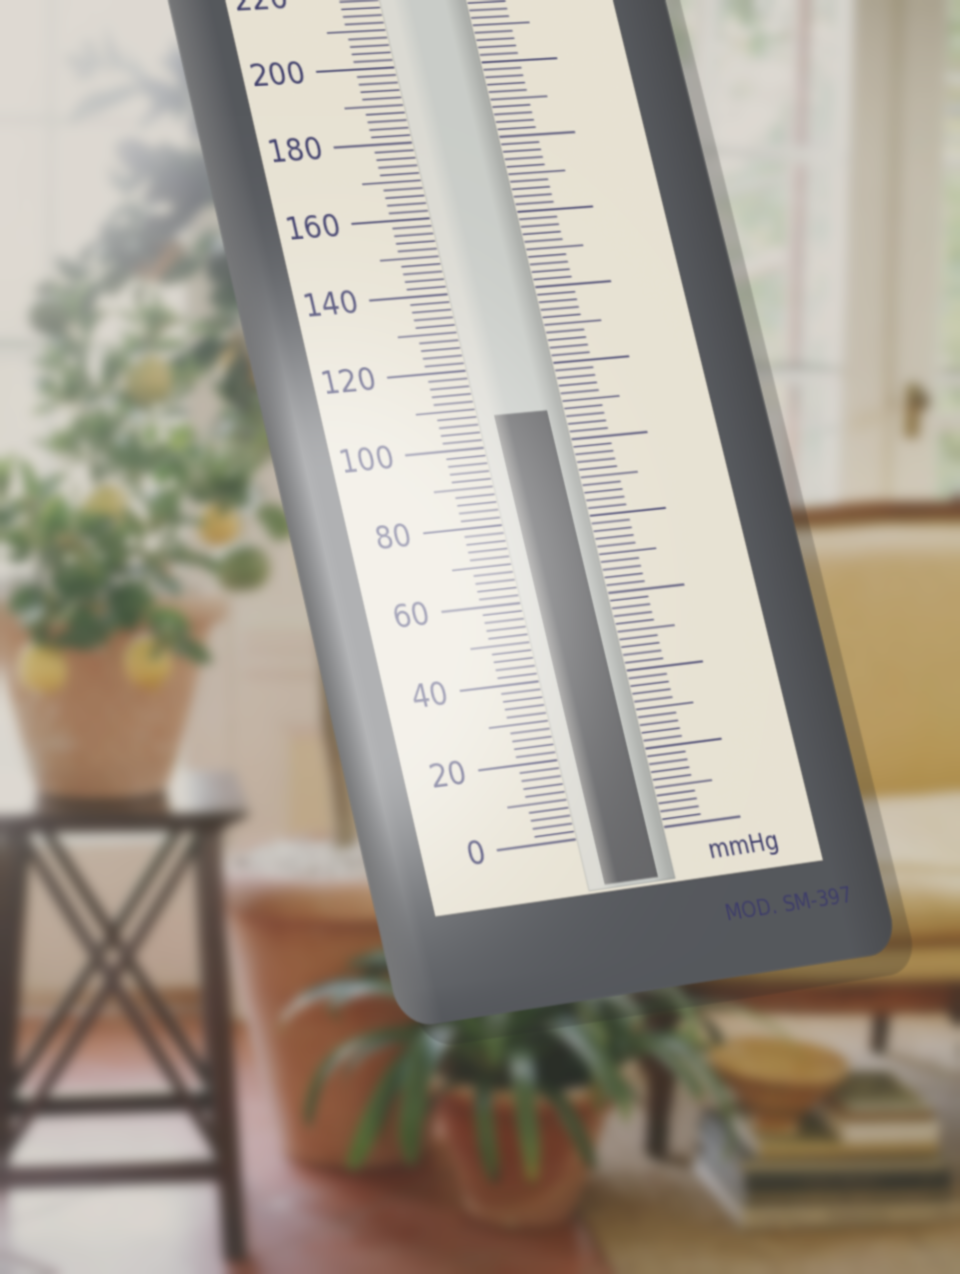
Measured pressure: 108mmHg
